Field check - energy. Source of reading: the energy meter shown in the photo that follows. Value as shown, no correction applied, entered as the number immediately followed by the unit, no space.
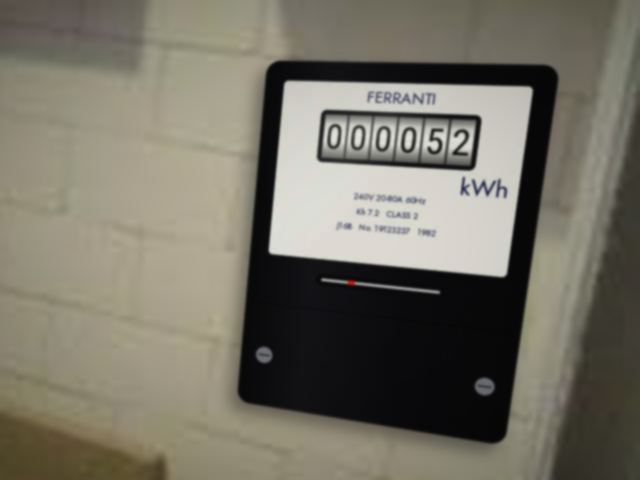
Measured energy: 52kWh
